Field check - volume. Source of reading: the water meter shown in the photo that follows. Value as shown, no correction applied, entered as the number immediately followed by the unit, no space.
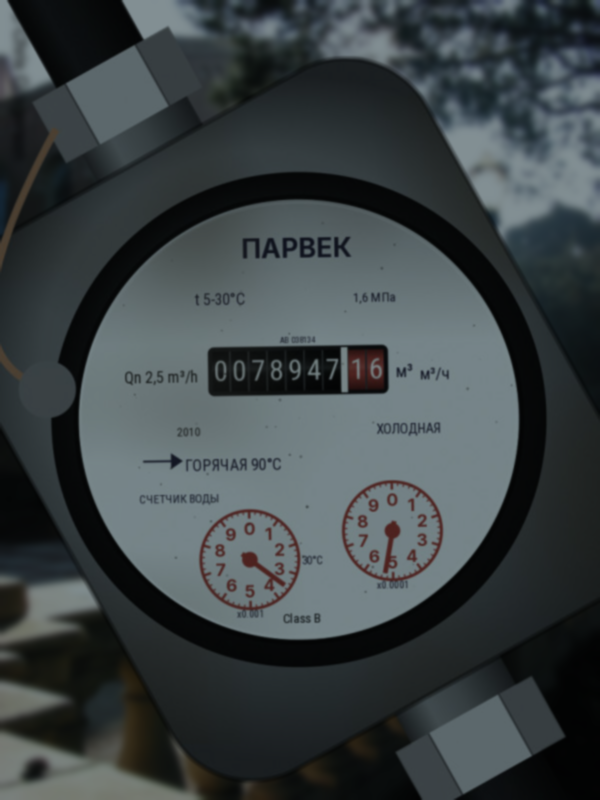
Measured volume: 78947.1635m³
